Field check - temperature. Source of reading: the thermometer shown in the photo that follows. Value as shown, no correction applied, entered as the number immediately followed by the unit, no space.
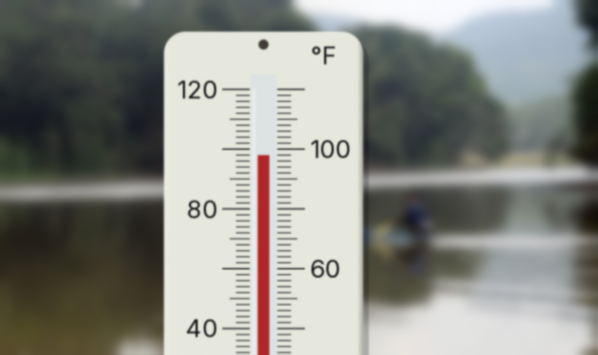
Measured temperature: 98°F
